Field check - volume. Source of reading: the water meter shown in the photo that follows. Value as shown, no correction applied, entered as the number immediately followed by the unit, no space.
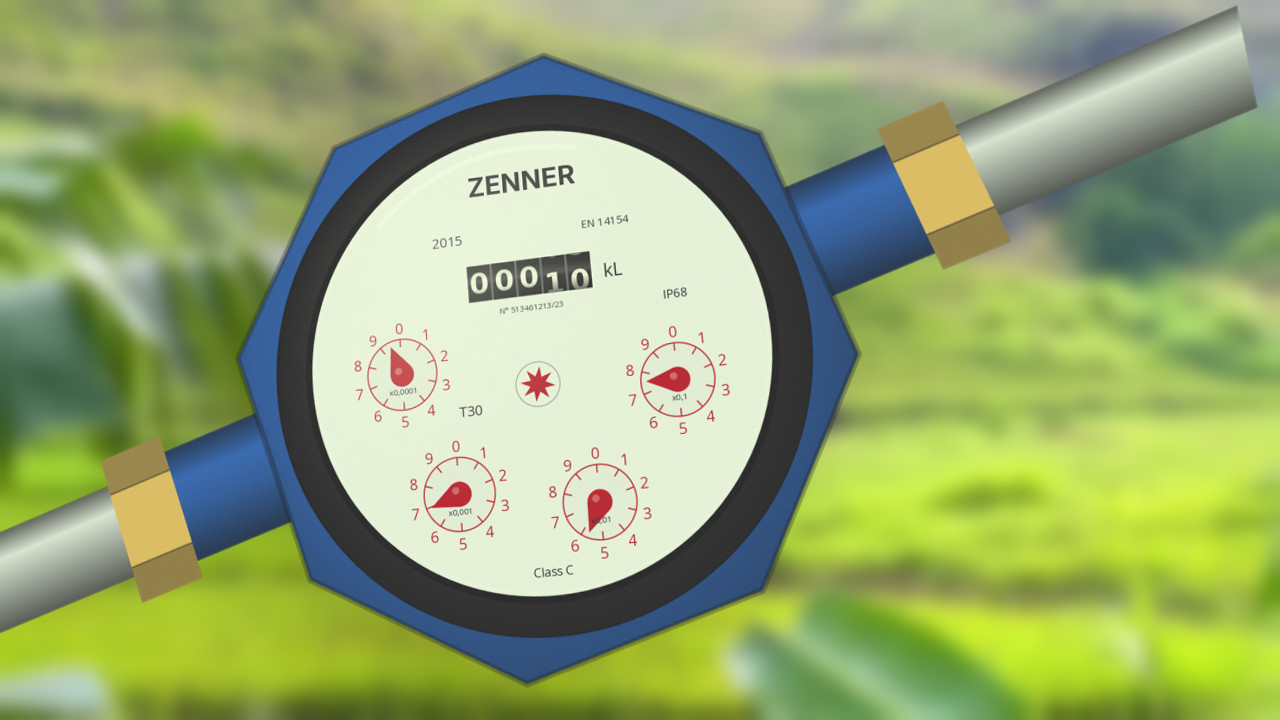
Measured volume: 9.7569kL
